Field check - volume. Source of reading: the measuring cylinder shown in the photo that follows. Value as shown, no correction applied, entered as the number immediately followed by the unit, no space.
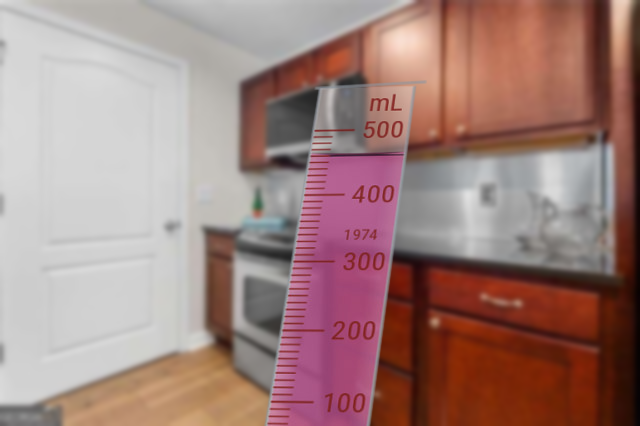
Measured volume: 460mL
